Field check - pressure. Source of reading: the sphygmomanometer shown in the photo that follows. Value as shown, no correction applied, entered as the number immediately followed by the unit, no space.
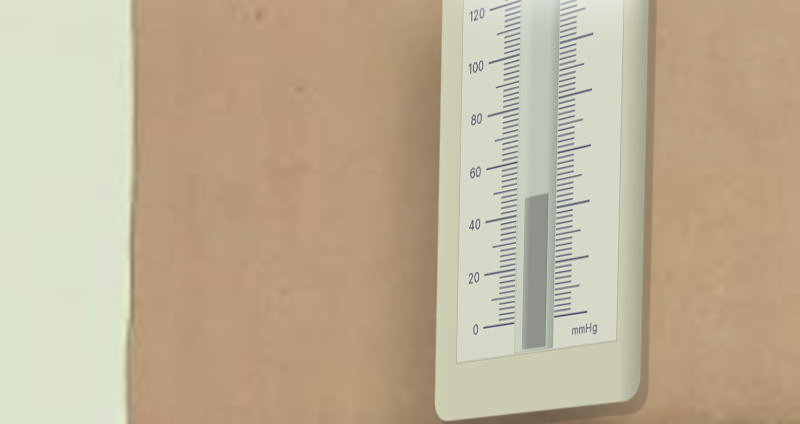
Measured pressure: 46mmHg
